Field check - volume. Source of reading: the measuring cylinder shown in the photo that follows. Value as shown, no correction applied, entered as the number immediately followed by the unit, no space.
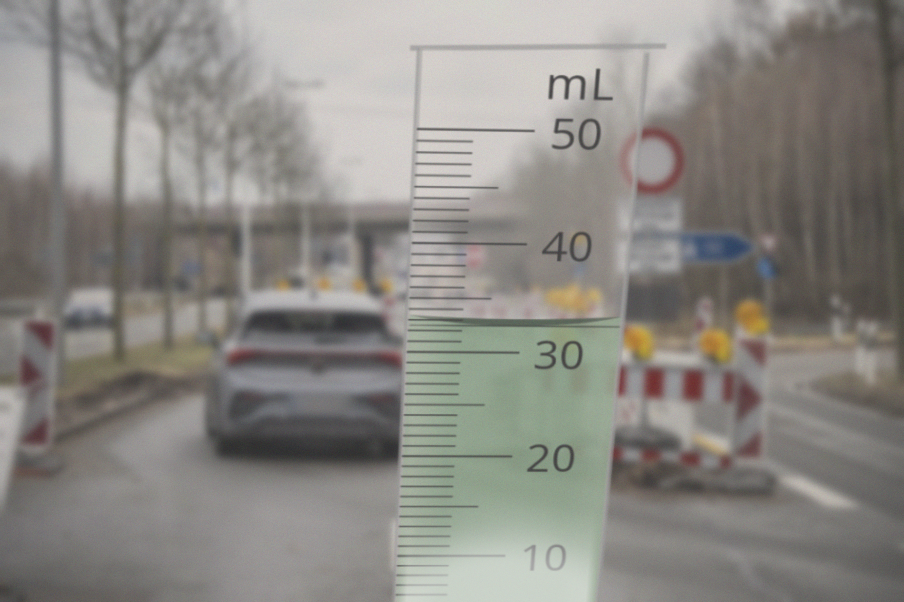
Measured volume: 32.5mL
